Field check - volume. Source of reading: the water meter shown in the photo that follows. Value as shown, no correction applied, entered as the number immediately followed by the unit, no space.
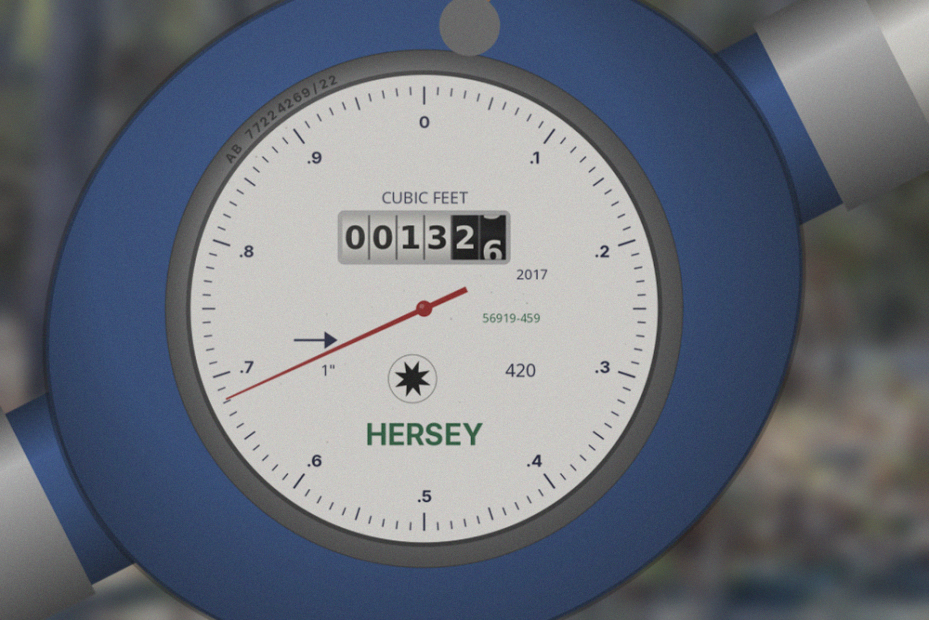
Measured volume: 1325.68ft³
